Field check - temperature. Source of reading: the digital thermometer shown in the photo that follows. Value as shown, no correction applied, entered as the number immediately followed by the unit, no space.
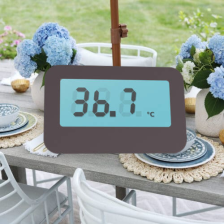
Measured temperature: 36.7°C
